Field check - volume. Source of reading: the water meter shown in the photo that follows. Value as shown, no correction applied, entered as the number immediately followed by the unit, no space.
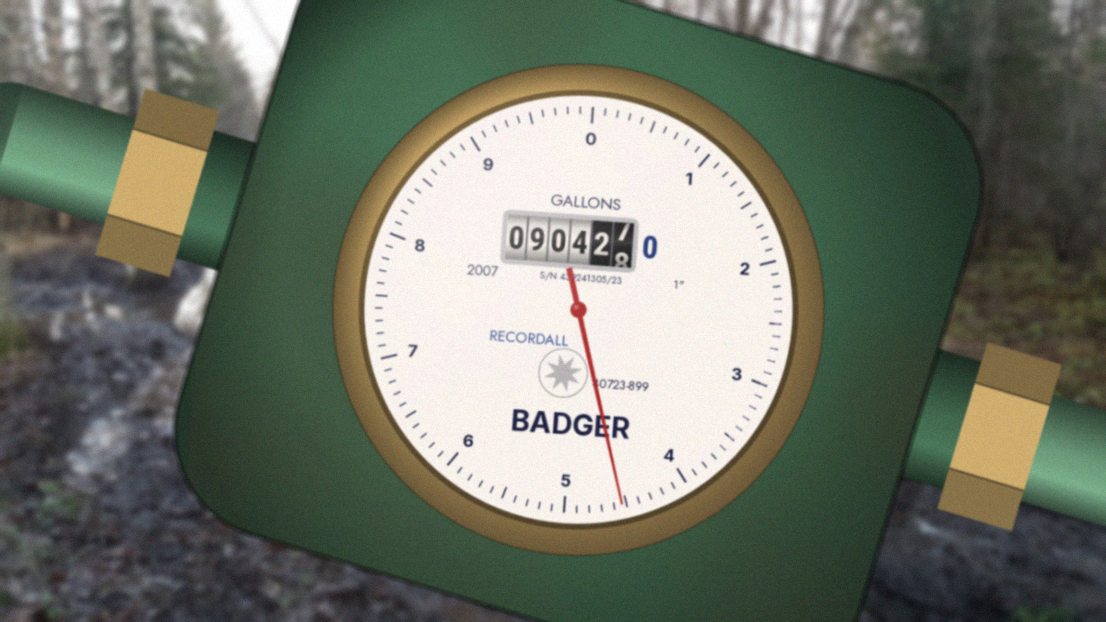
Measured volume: 904274.5gal
